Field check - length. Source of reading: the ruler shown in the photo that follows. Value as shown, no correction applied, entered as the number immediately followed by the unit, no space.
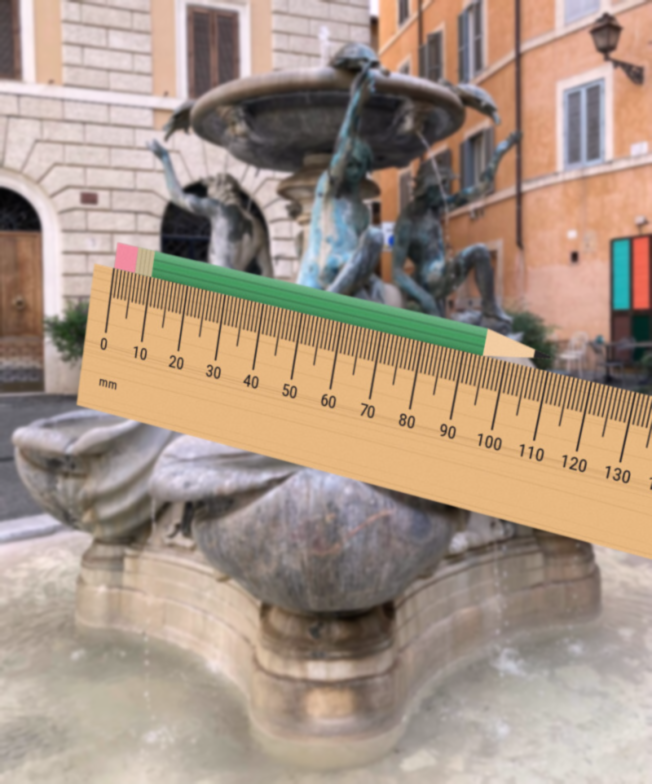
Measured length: 110mm
